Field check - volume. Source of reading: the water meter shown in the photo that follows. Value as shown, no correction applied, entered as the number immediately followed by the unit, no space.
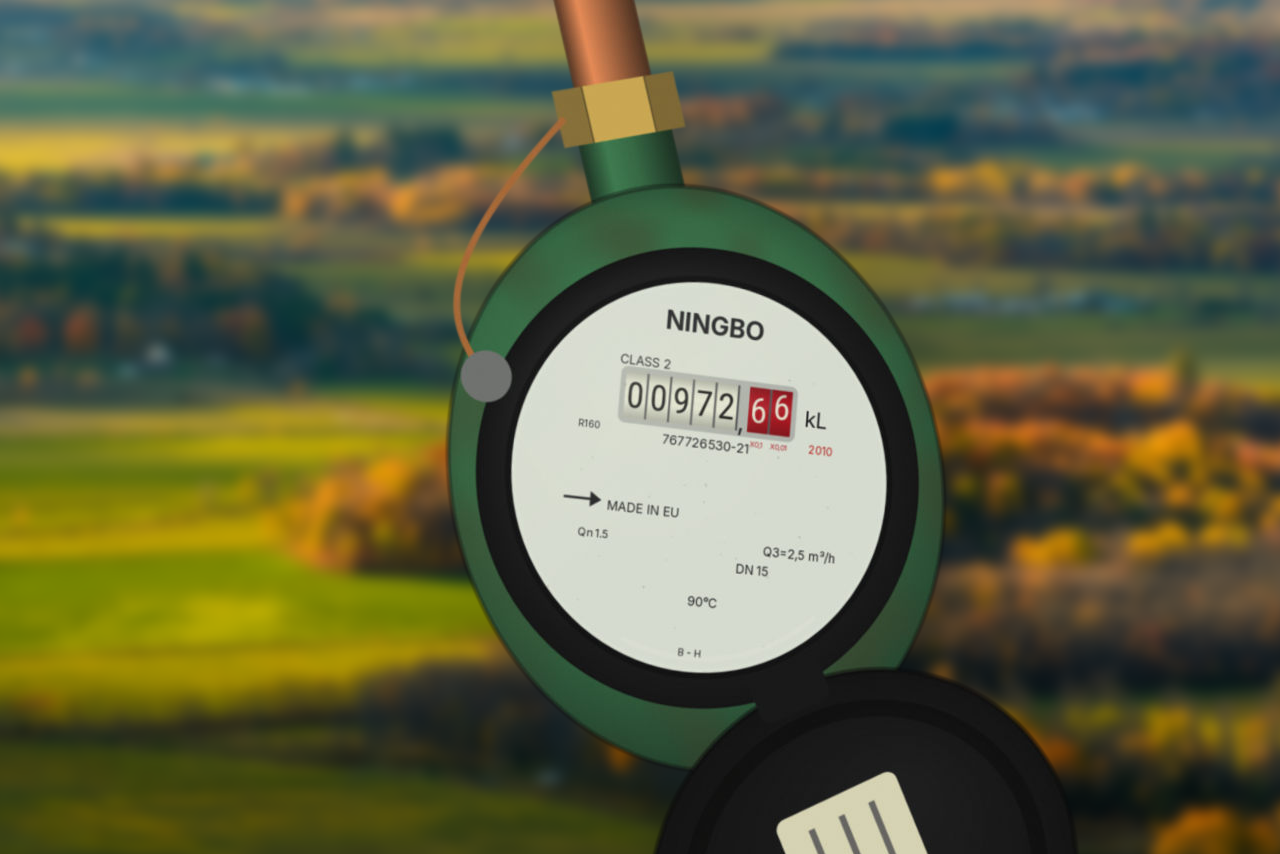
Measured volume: 972.66kL
